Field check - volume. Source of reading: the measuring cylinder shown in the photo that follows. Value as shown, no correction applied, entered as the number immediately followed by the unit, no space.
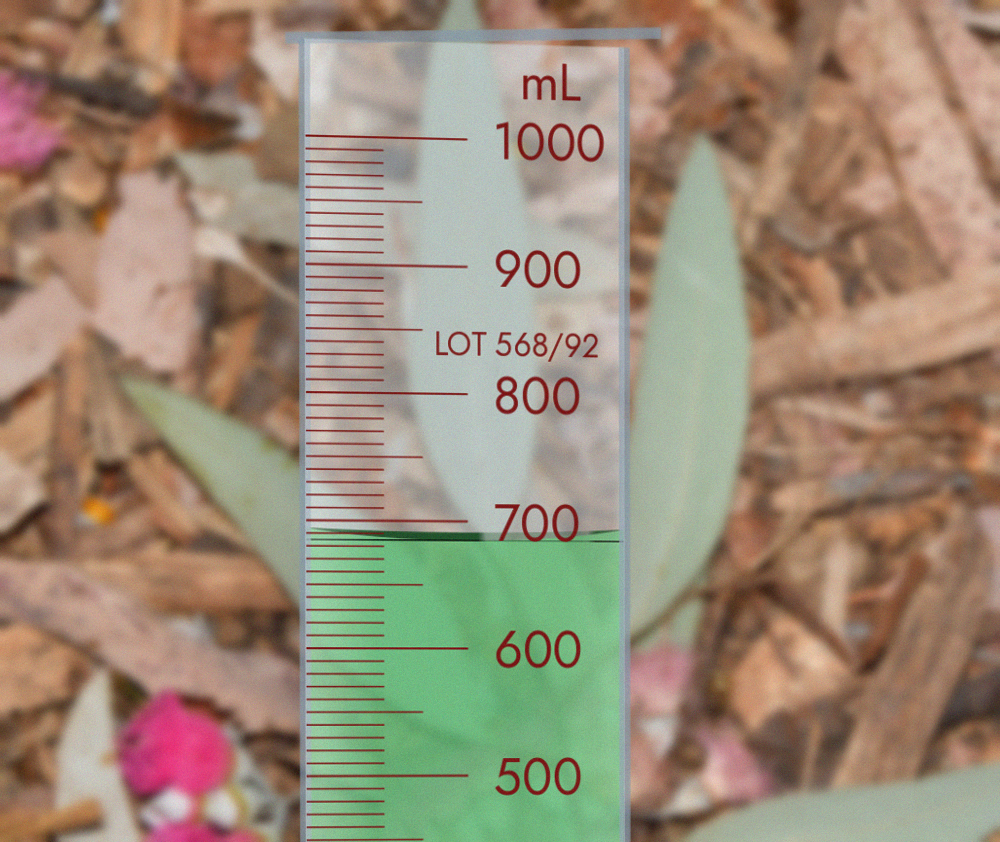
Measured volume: 685mL
